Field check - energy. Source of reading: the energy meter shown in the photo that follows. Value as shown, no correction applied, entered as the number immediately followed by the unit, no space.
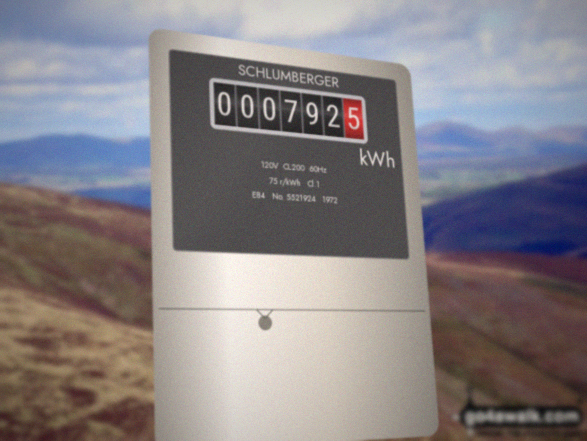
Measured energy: 792.5kWh
